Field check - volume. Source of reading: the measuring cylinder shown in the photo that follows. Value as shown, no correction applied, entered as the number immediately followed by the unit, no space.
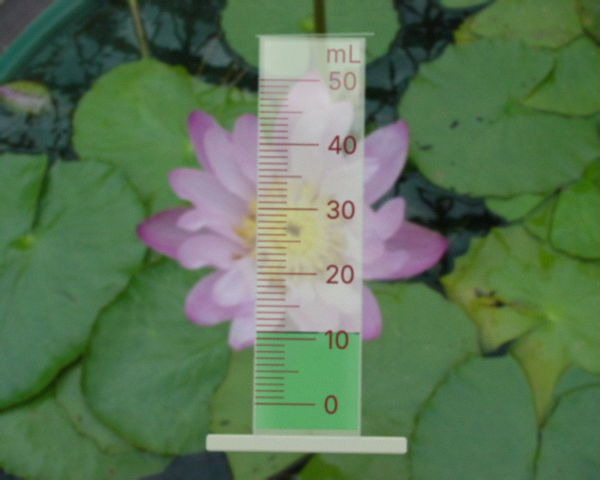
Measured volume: 11mL
